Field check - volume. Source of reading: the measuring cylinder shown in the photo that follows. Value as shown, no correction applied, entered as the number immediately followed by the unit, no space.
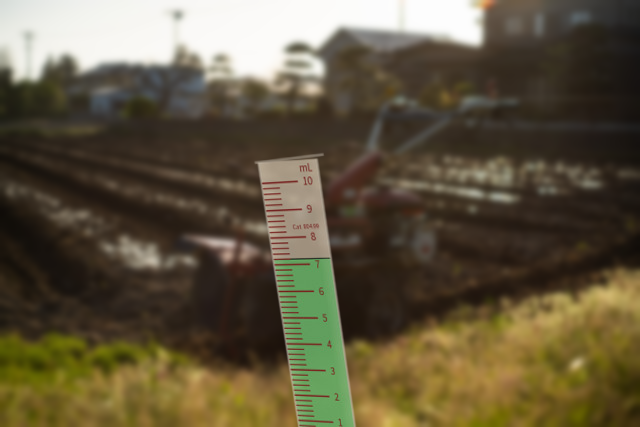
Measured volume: 7.2mL
